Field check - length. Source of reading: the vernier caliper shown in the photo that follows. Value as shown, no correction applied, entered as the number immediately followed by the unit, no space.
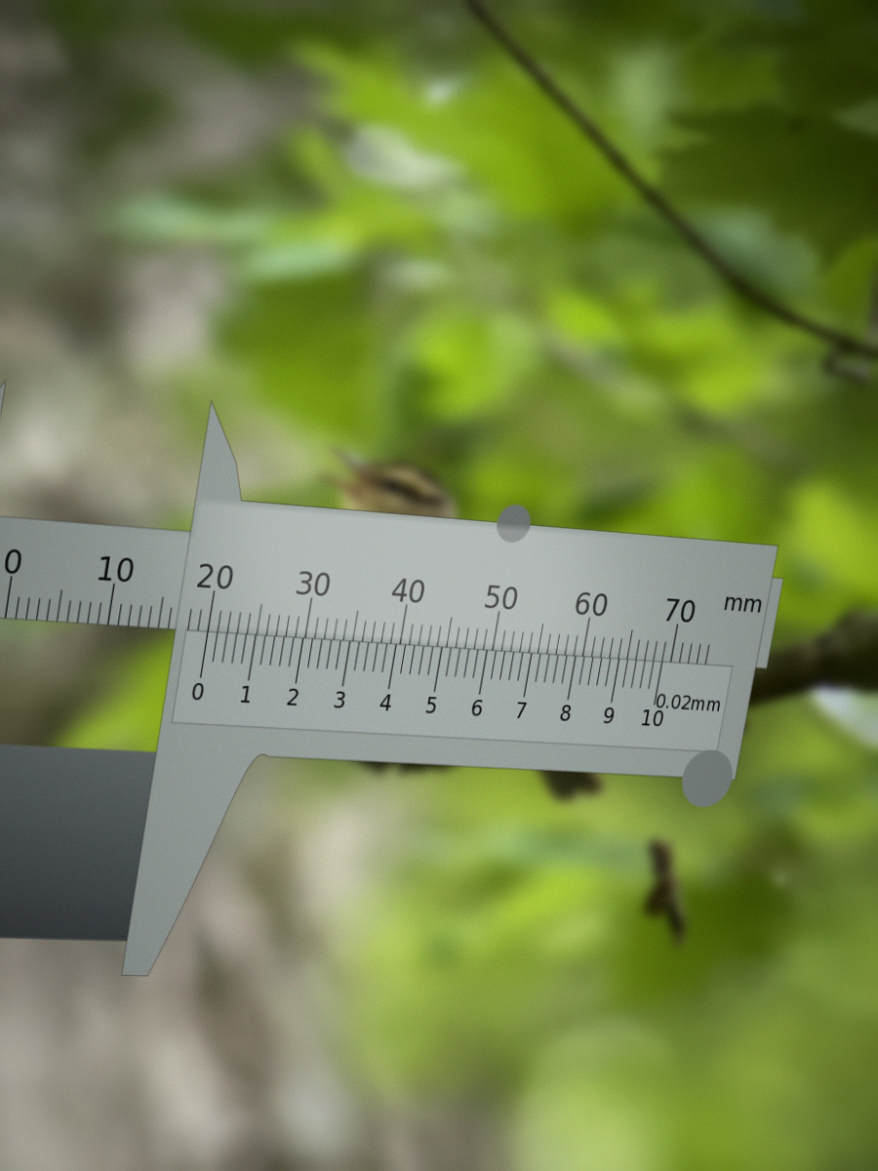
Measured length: 20.0mm
